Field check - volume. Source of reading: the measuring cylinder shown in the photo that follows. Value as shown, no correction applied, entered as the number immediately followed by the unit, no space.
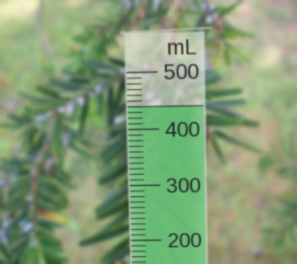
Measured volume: 440mL
